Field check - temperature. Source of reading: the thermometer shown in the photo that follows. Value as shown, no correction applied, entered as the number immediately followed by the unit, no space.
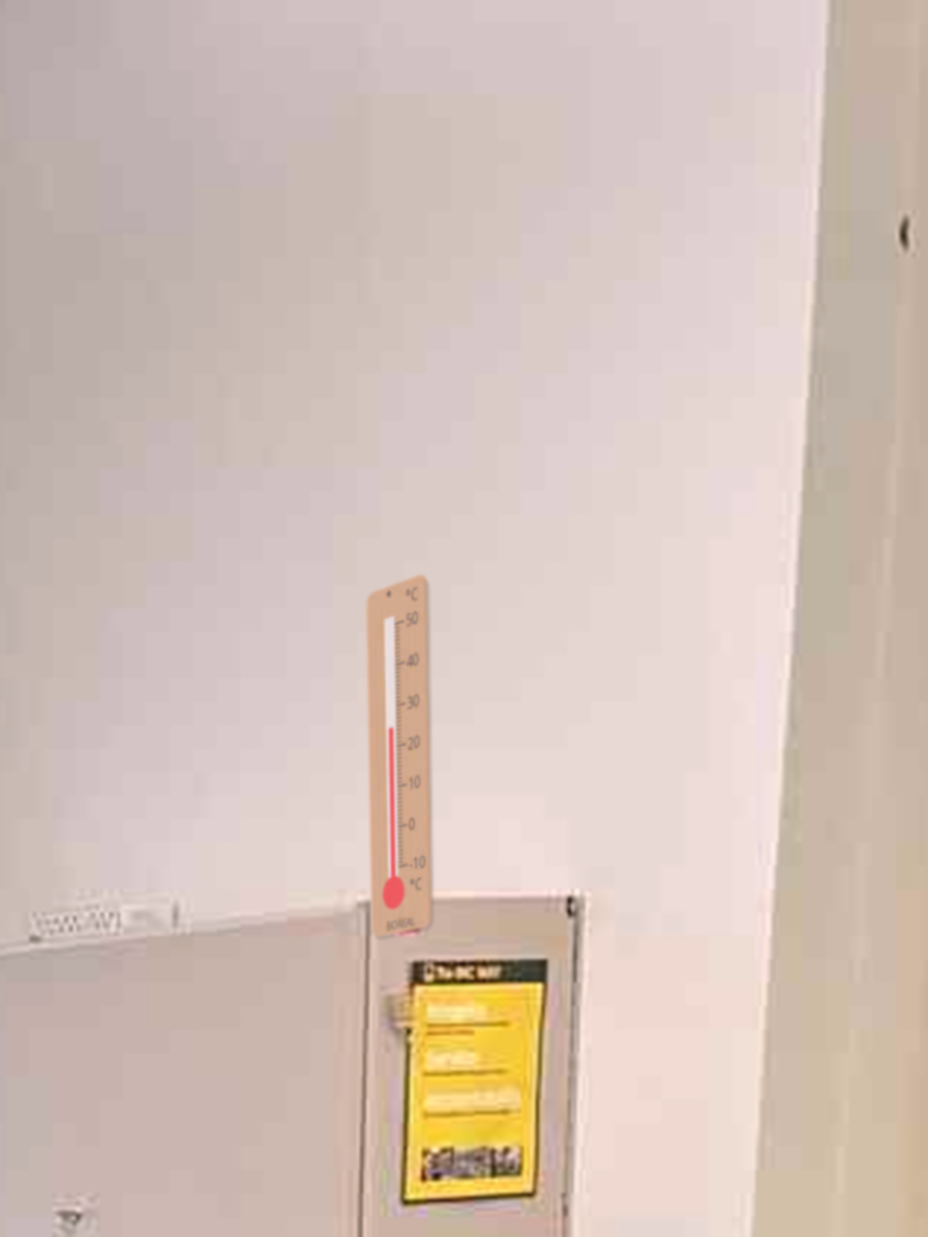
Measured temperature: 25°C
